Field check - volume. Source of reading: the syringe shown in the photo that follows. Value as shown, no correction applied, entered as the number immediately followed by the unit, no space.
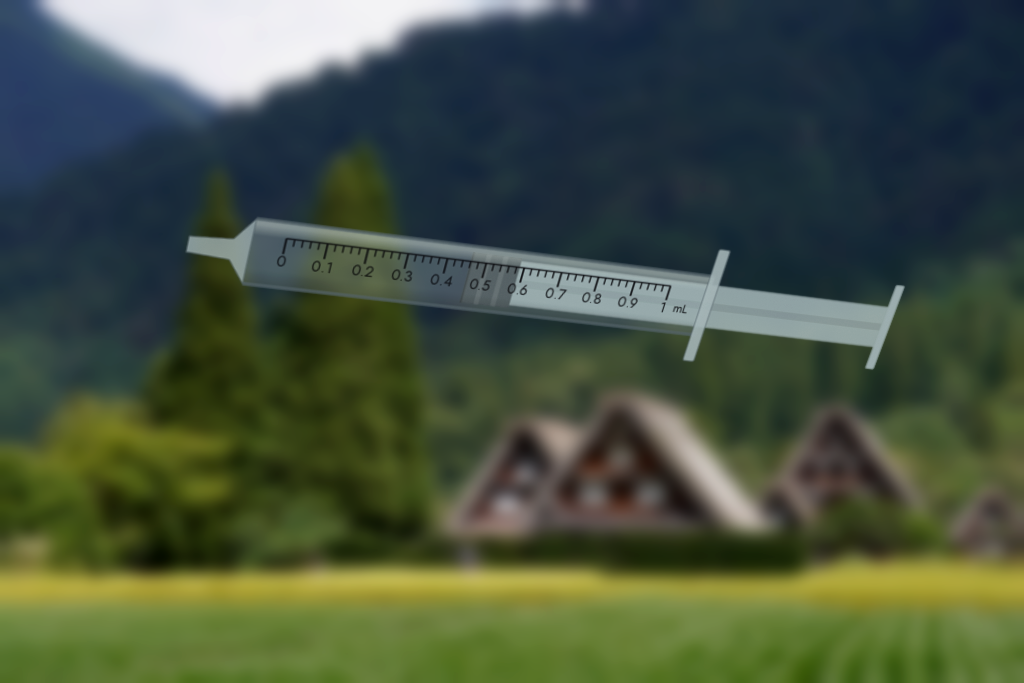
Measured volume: 0.46mL
